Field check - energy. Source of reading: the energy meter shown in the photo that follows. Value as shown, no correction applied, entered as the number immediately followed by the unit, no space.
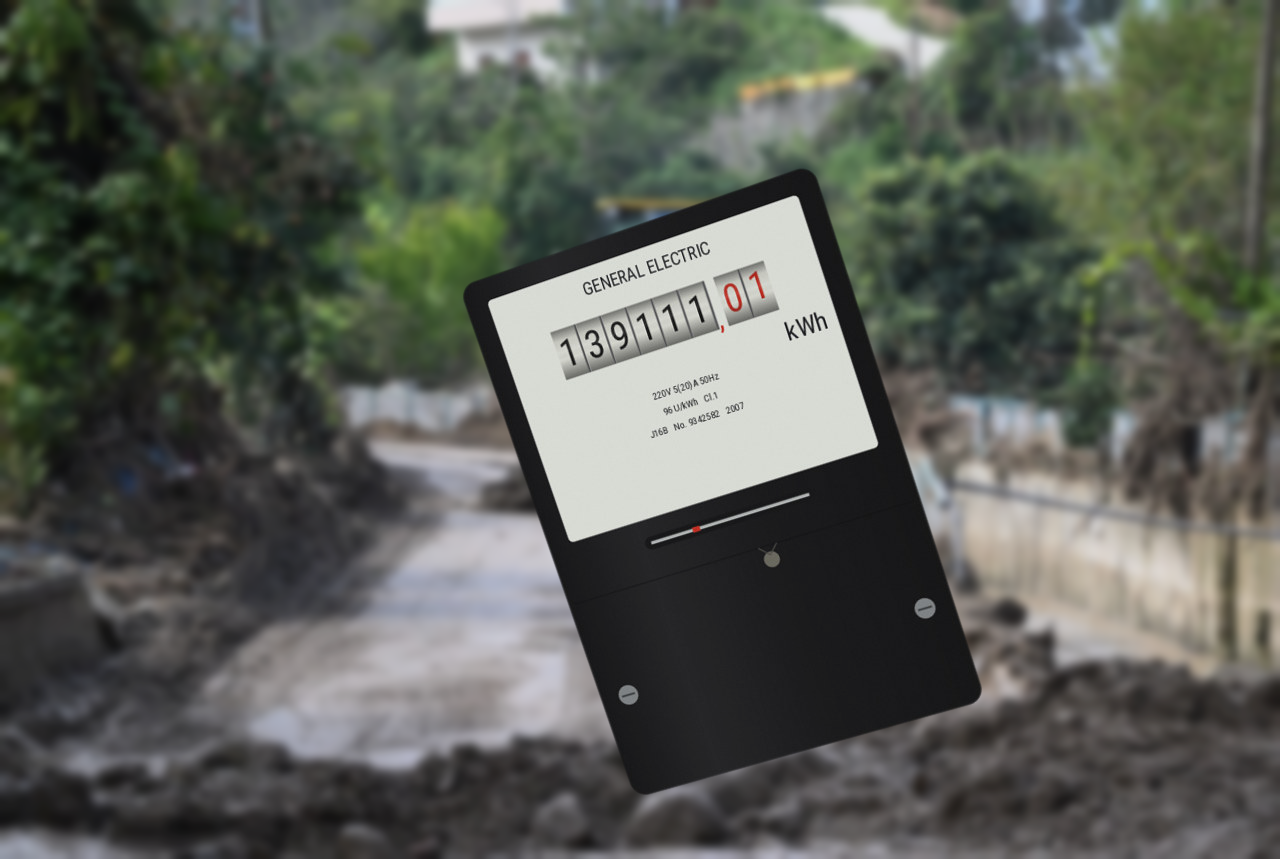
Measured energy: 139111.01kWh
